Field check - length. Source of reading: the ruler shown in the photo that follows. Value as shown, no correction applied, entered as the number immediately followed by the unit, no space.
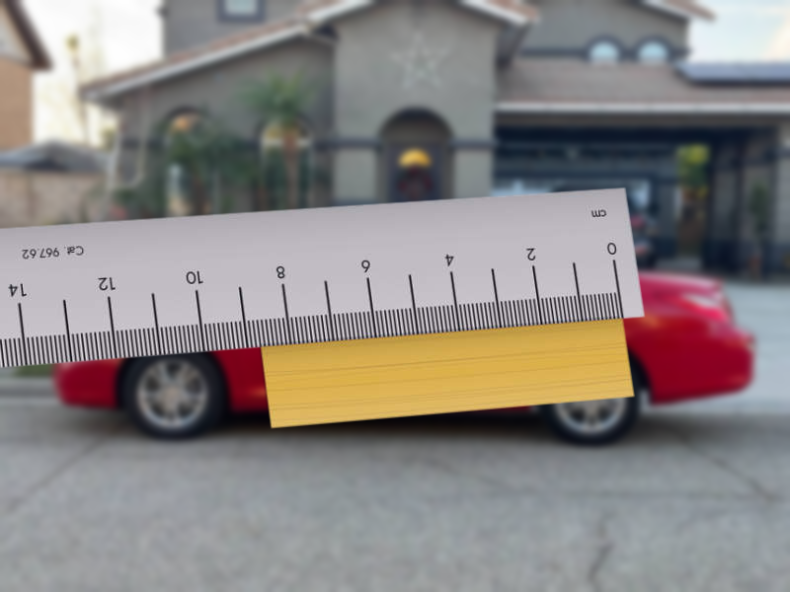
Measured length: 8.7cm
